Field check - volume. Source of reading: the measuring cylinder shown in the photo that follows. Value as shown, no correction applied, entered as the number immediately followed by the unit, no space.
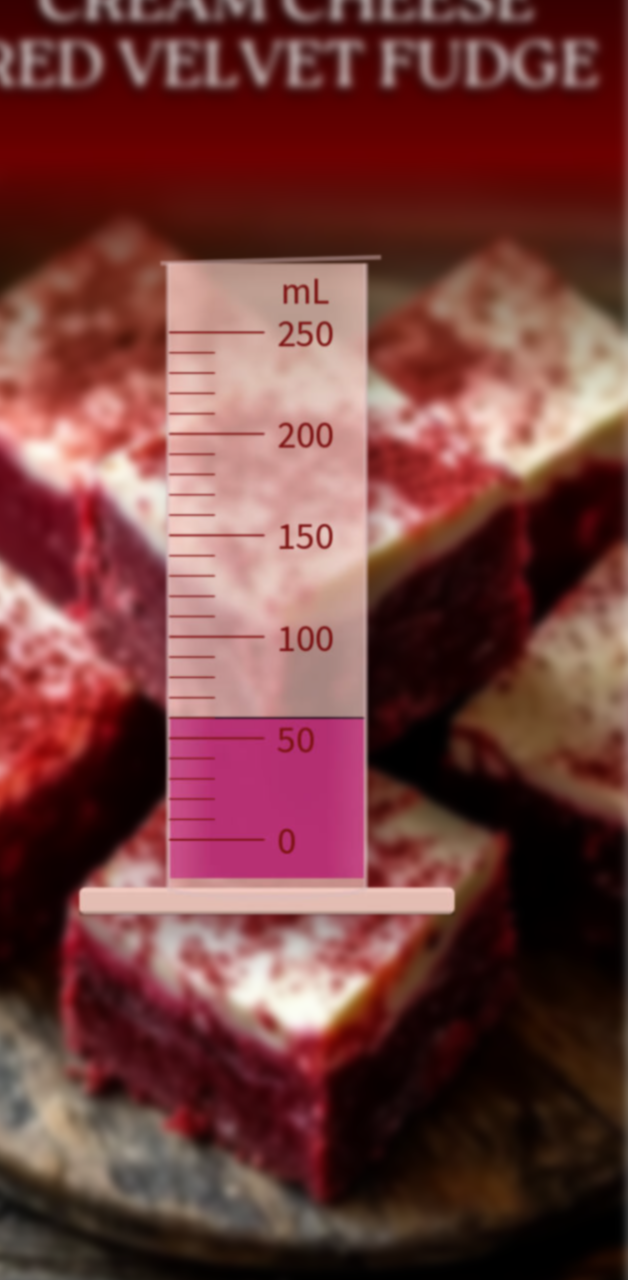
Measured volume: 60mL
